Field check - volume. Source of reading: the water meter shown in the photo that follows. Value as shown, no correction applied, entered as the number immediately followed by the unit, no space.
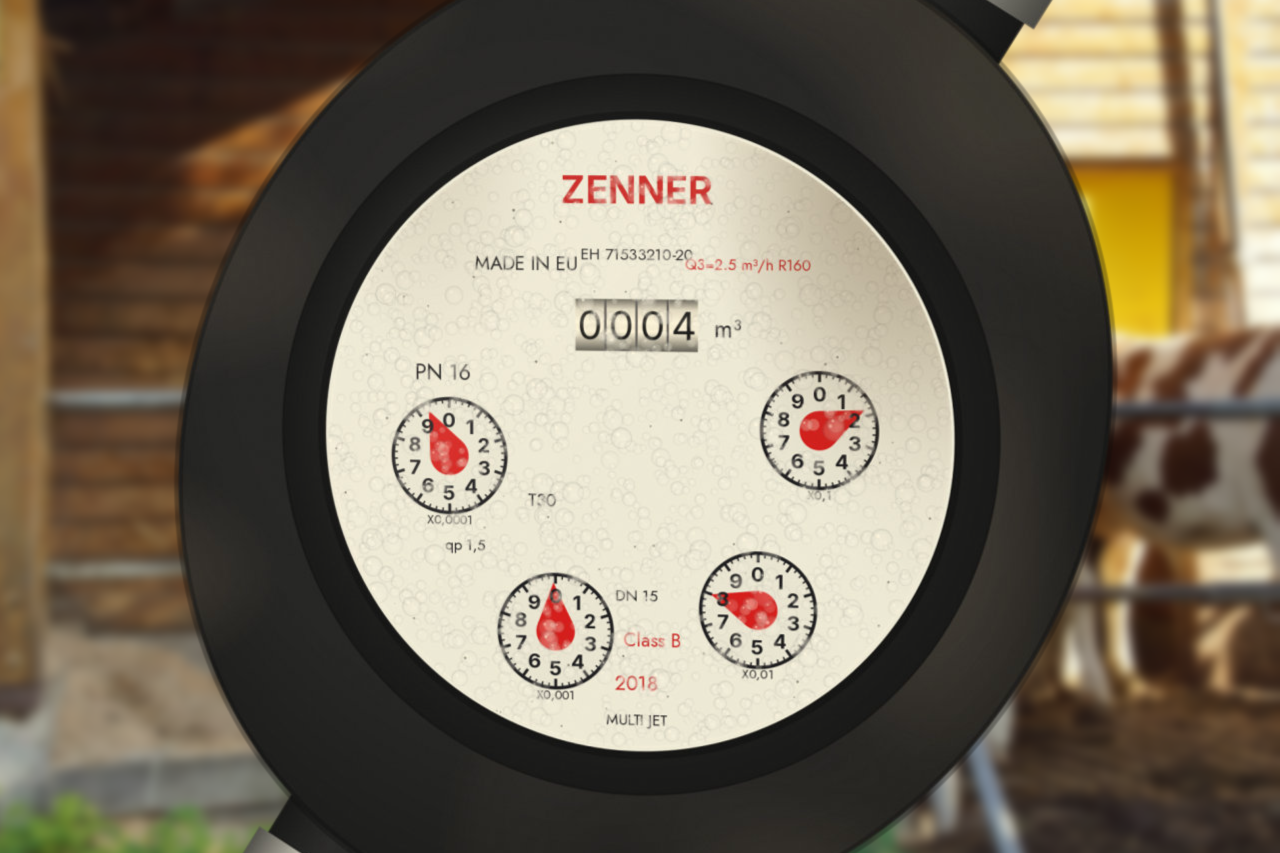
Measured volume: 4.1799m³
